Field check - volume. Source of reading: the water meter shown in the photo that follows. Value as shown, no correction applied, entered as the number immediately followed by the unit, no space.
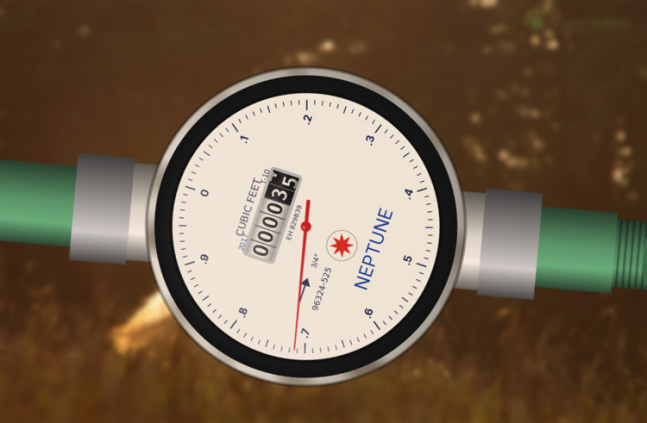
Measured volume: 34.71ft³
